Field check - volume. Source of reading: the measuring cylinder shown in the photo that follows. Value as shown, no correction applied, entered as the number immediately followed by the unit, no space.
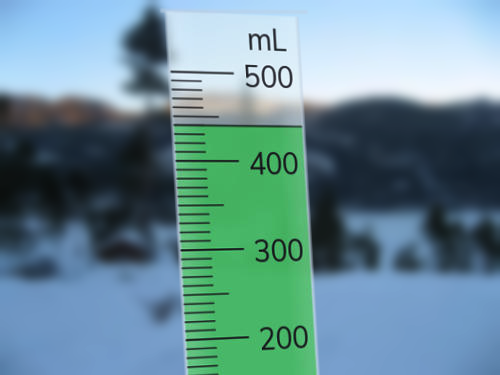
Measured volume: 440mL
